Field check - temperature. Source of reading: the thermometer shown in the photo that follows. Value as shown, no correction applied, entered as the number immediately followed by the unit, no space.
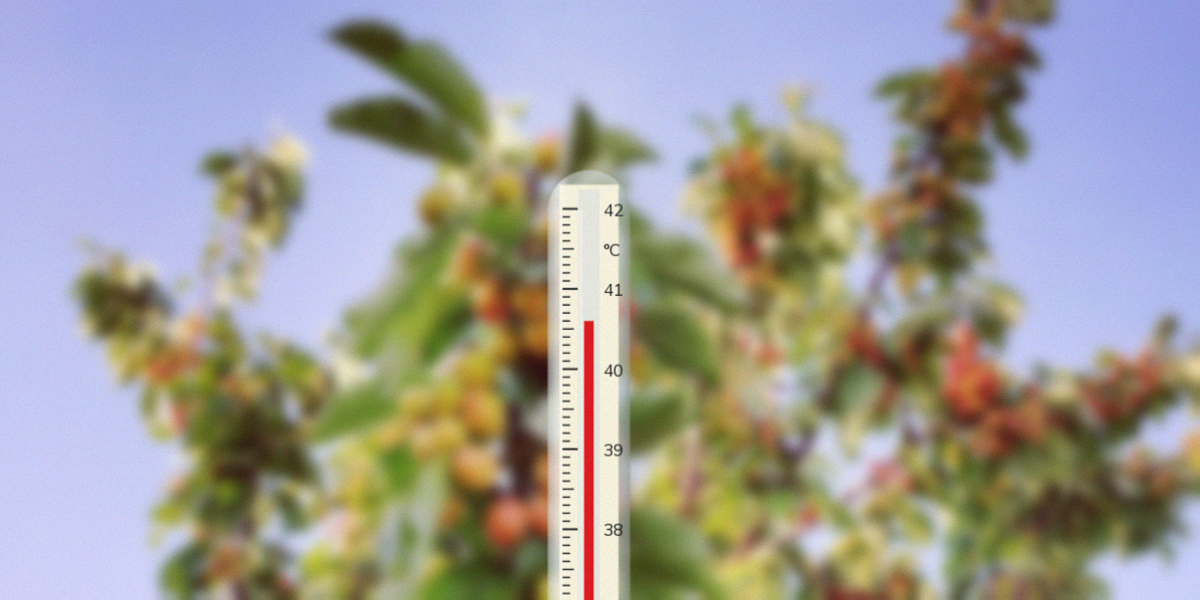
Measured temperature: 40.6°C
